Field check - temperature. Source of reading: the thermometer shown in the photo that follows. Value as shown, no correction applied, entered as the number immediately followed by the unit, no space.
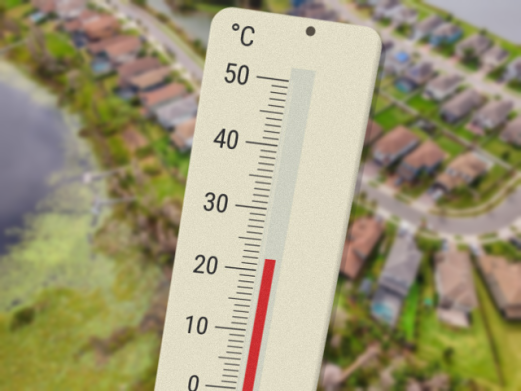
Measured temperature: 22°C
